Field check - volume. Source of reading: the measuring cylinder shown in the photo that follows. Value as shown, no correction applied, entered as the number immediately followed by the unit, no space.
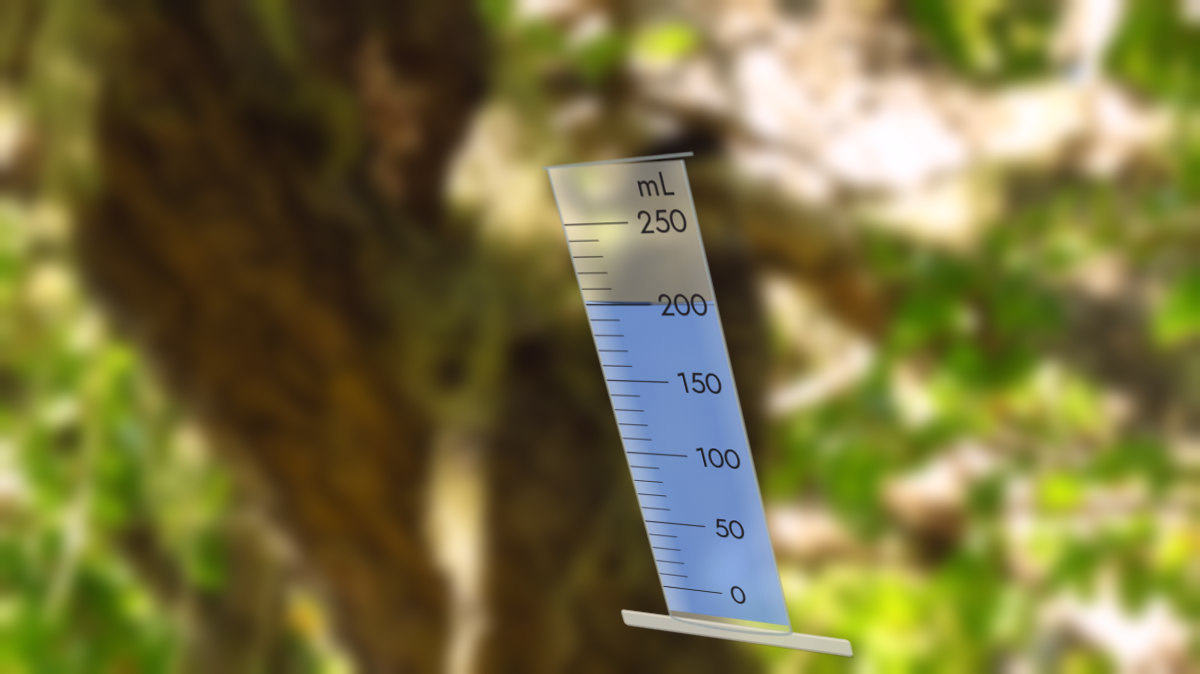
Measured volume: 200mL
